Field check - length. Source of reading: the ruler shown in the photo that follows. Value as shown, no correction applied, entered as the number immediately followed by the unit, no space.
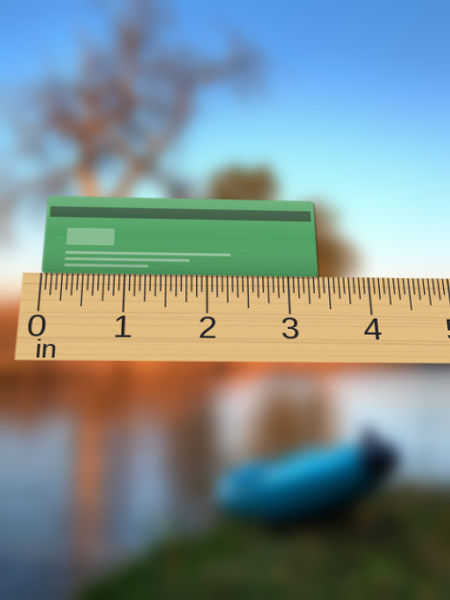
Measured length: 3.375in
